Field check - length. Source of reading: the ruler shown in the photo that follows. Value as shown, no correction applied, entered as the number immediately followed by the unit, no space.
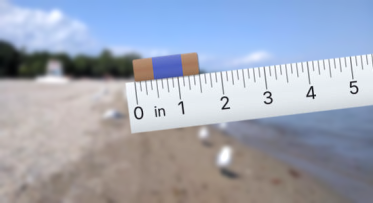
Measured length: 1.5in
